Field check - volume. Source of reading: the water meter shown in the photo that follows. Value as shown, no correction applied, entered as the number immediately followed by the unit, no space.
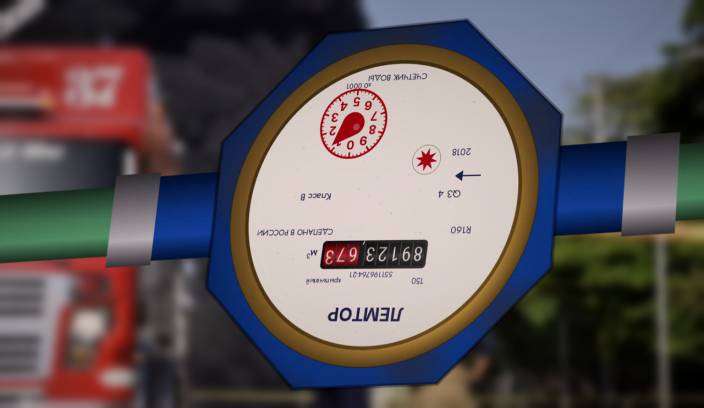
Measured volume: 89123.6731m³
